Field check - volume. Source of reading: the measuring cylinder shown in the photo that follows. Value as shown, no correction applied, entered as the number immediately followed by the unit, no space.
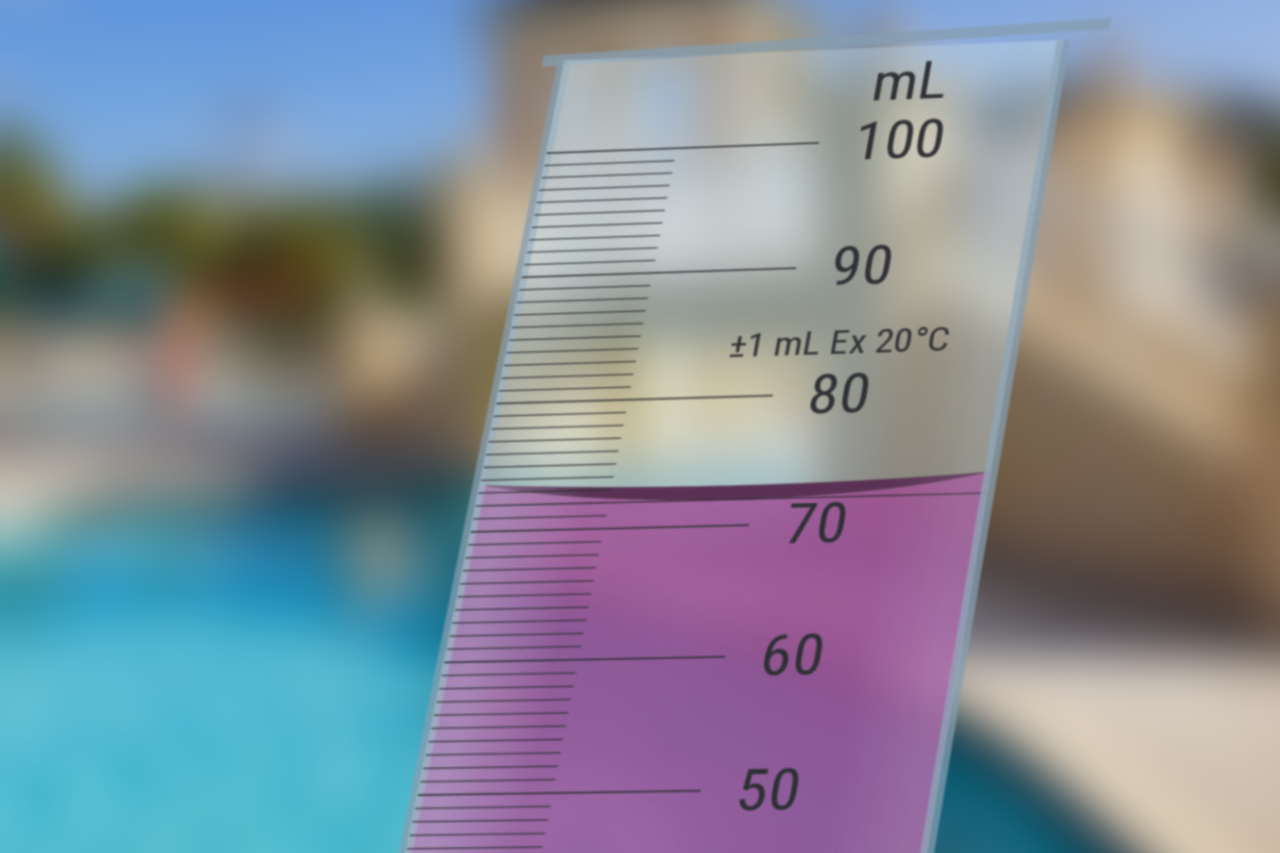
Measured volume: 72mL
